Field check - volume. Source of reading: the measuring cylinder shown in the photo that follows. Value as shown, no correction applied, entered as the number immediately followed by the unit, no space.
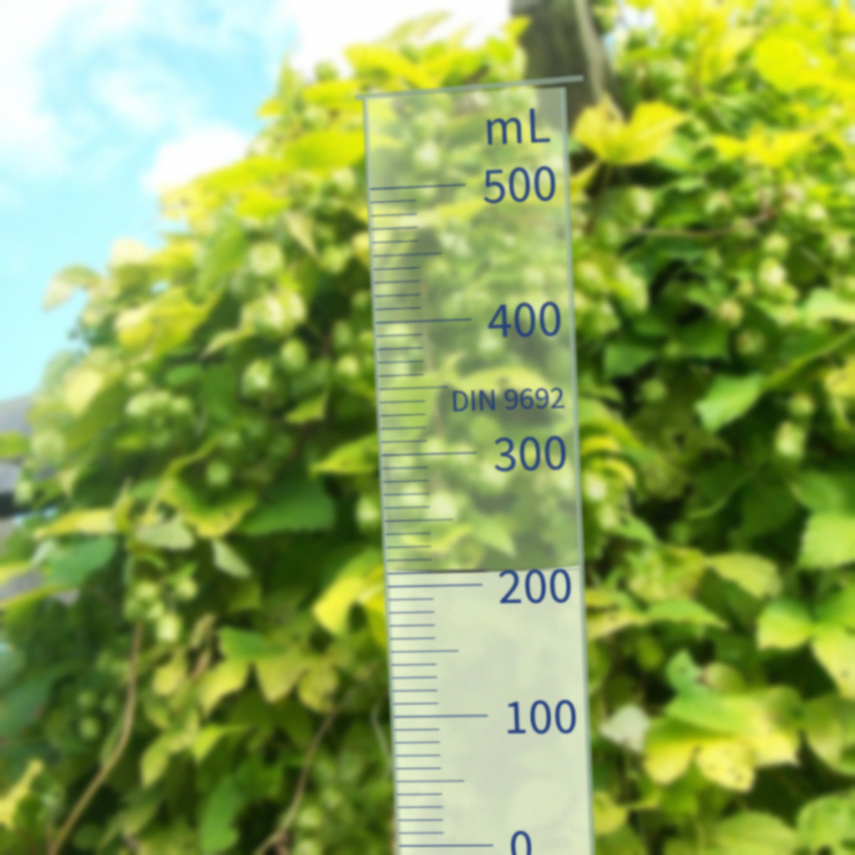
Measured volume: 210mL
